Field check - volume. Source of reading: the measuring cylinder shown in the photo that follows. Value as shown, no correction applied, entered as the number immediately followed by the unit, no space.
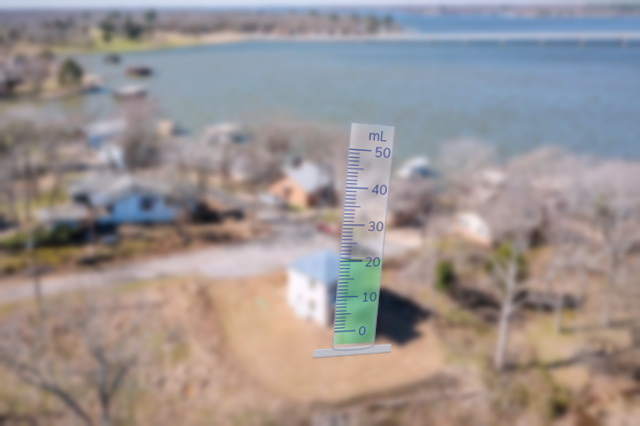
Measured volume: 20mL
